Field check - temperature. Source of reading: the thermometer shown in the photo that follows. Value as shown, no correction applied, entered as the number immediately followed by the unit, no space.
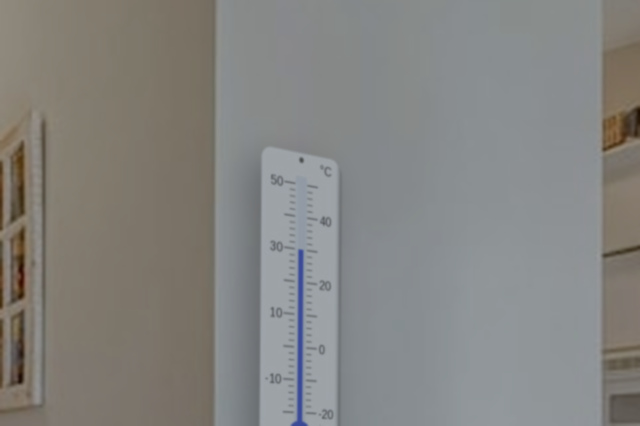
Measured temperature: 30°C
